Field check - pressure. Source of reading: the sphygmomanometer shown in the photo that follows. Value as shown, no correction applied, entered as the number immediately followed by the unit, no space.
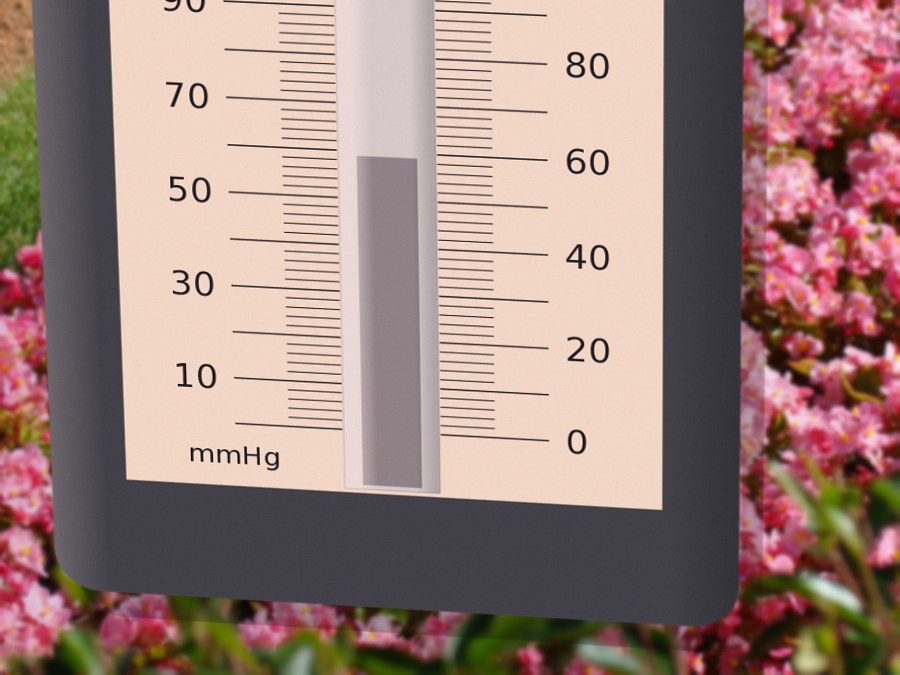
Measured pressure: 59mmHg
